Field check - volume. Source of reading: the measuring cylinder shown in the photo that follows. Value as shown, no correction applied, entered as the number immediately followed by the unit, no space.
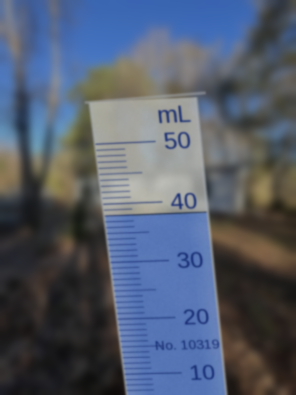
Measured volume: 38mL
